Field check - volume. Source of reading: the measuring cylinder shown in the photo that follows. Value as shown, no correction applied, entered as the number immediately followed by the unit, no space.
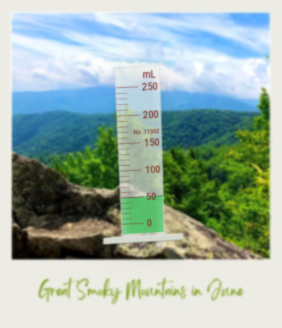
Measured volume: 50mL
